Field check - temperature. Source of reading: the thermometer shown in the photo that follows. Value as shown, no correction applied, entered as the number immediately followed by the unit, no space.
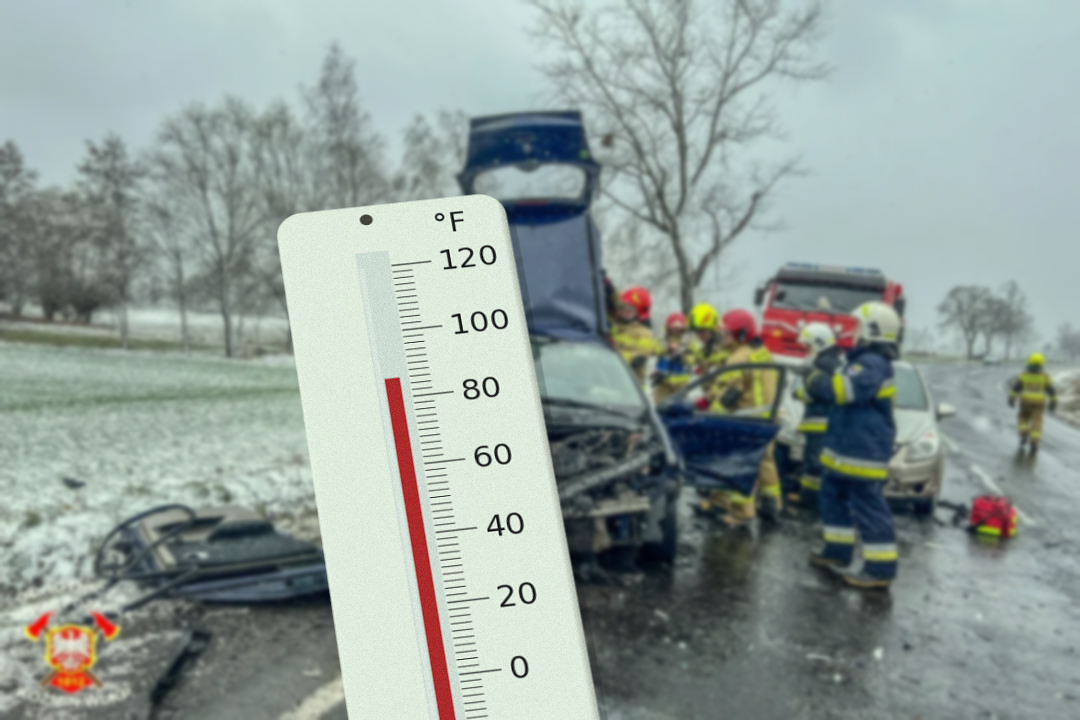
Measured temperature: 86°F
